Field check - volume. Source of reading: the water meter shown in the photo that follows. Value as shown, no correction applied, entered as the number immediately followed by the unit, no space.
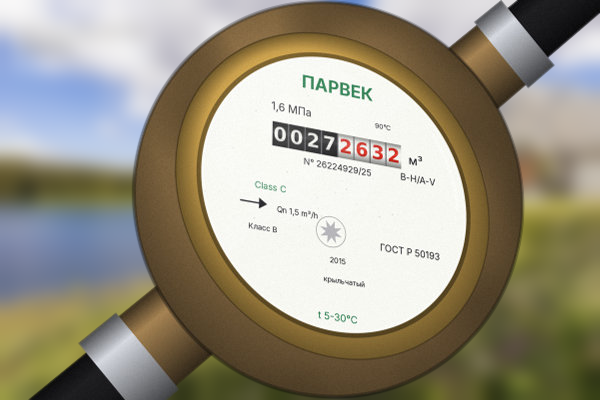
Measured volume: 27.2632m³
